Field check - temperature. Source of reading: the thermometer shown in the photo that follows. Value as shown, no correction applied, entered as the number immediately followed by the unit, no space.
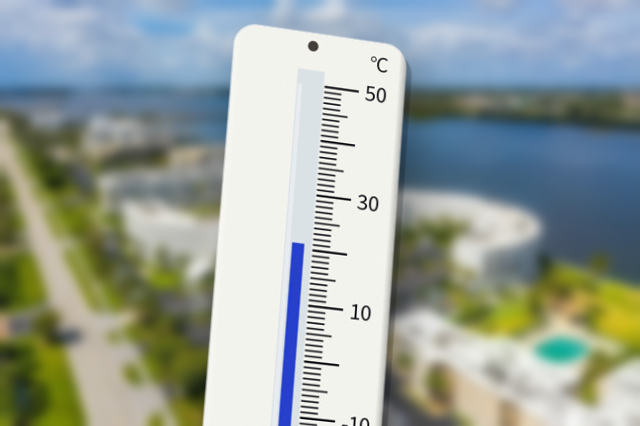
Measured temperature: 21°C
